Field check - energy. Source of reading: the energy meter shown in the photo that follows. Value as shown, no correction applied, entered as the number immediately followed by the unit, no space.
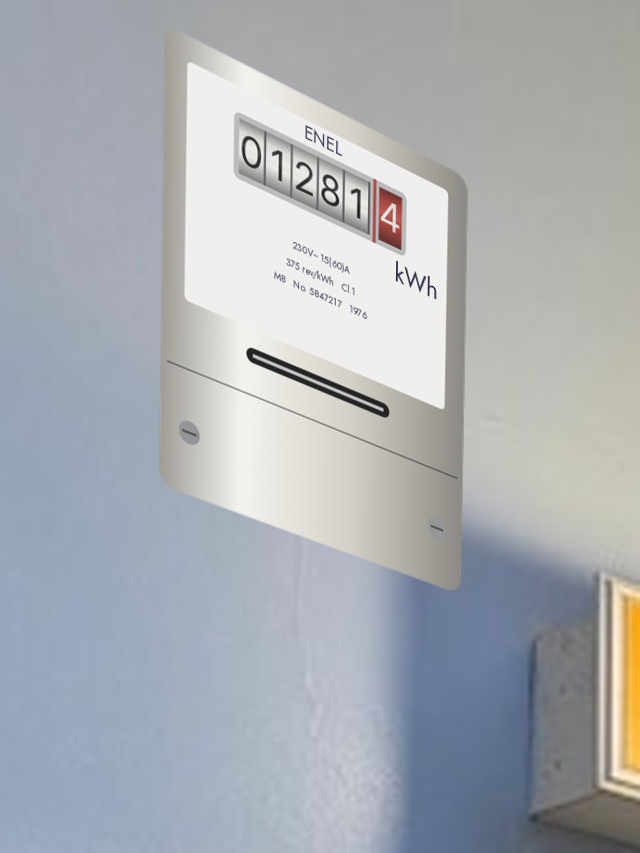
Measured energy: 1281.4kWh
